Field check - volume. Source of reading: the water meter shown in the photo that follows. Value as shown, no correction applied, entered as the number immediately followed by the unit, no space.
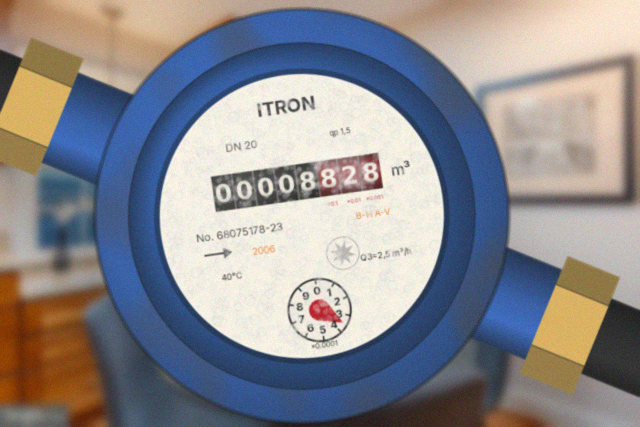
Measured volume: 8.8283m³
